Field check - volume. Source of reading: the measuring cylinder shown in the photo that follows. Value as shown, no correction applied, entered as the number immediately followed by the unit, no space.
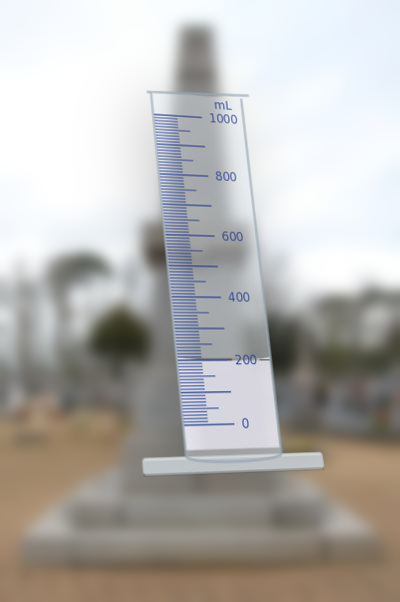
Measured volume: 200mL
